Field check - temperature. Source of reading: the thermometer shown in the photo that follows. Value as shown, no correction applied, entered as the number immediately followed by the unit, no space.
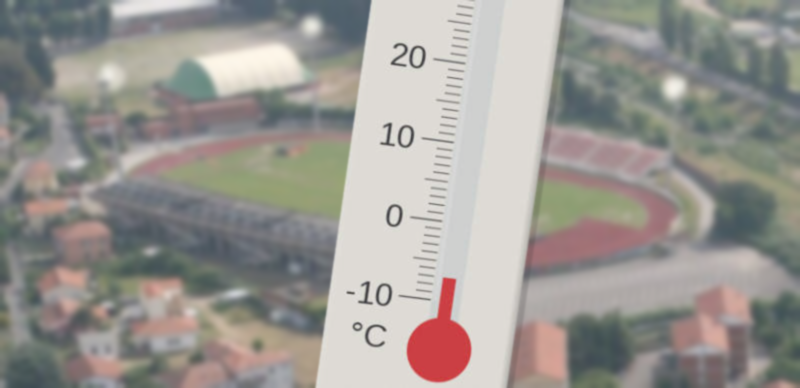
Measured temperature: -7°C
